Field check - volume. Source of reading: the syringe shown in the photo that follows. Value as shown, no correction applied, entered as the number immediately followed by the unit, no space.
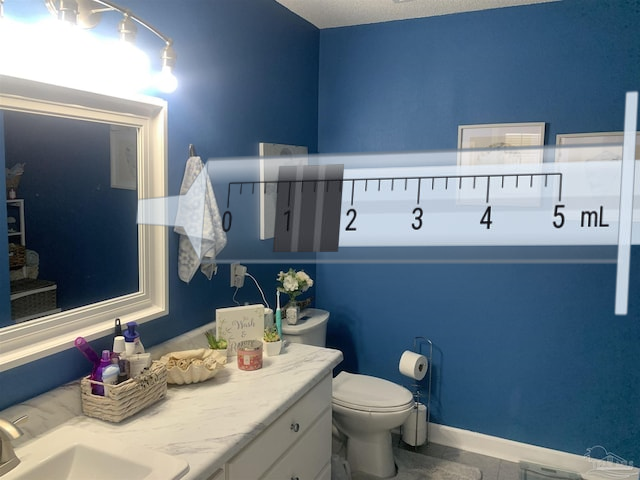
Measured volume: 0.8mL
